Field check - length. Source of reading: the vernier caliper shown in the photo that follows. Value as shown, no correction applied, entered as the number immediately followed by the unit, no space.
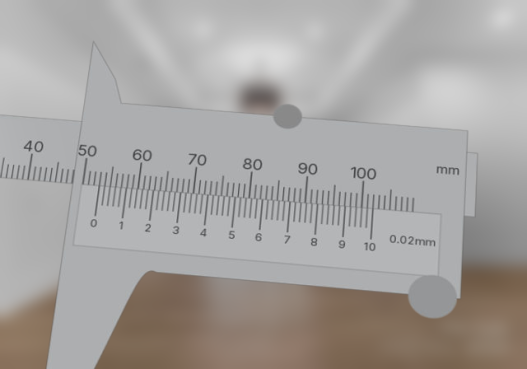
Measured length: 53.0mm
